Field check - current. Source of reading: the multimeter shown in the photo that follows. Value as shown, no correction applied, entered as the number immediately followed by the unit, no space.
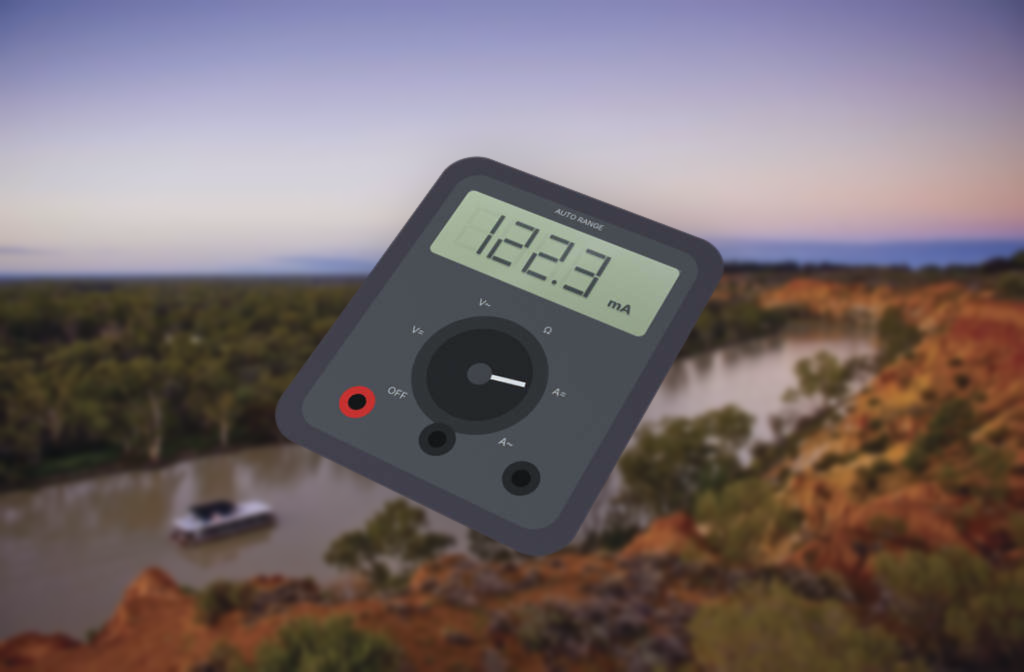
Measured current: 122.3mA
